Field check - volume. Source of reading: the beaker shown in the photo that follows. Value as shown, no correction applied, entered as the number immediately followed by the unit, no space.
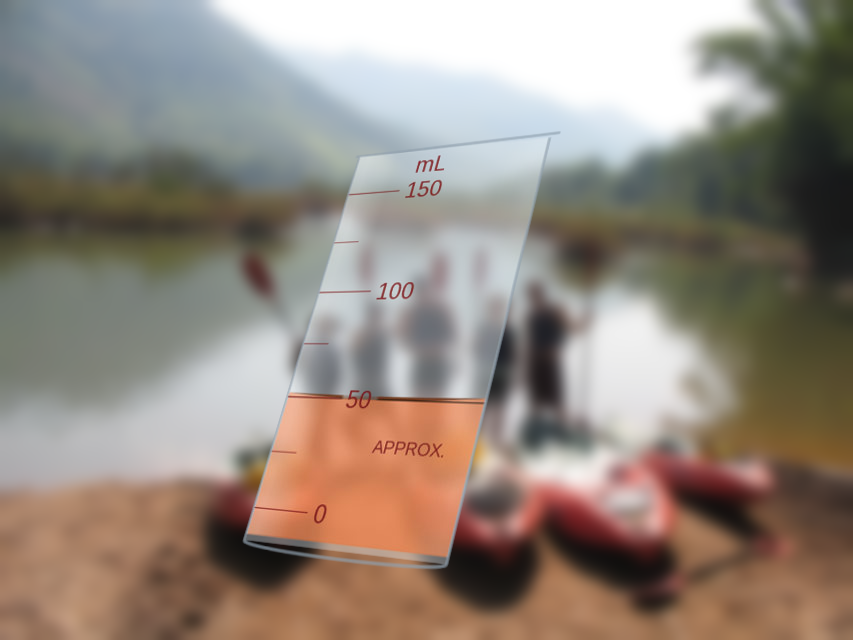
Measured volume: 50mL
